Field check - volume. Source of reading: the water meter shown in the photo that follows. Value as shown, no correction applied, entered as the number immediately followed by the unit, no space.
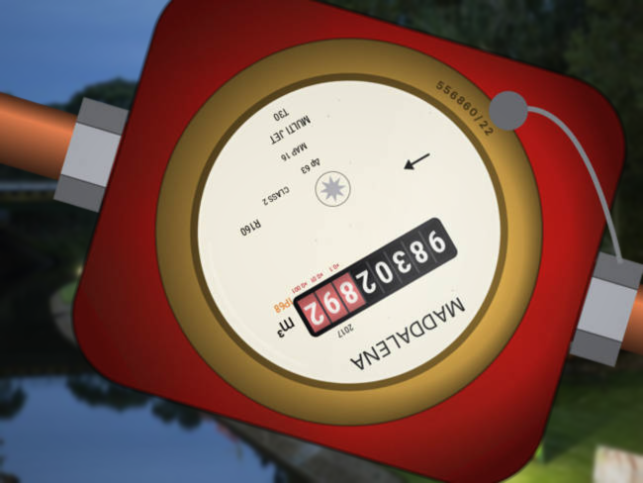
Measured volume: 98302.892m³
